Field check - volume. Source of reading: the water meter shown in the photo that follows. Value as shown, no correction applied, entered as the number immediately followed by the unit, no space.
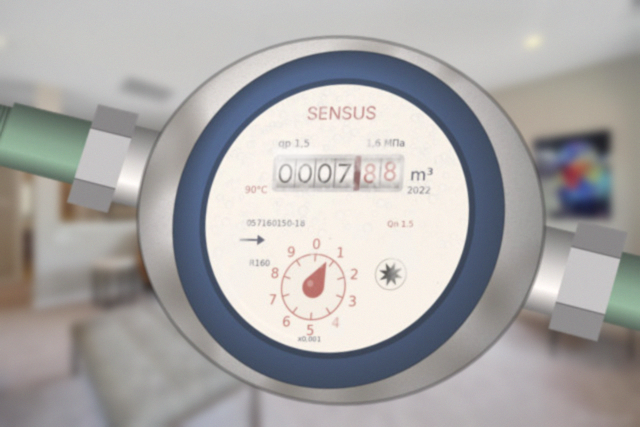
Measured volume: 7.880m³
